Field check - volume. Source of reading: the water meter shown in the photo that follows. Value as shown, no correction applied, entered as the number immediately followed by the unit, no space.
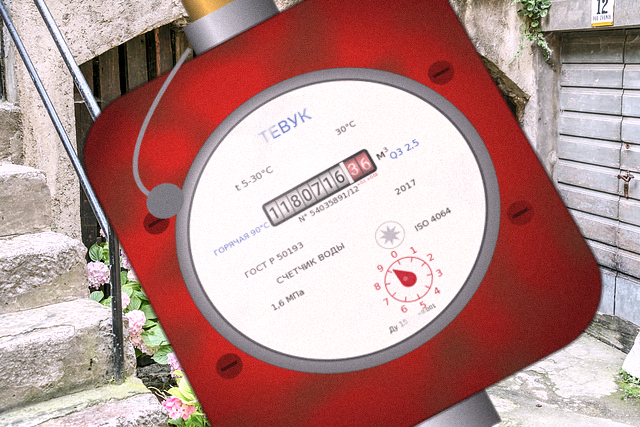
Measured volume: 1180716.359m³
